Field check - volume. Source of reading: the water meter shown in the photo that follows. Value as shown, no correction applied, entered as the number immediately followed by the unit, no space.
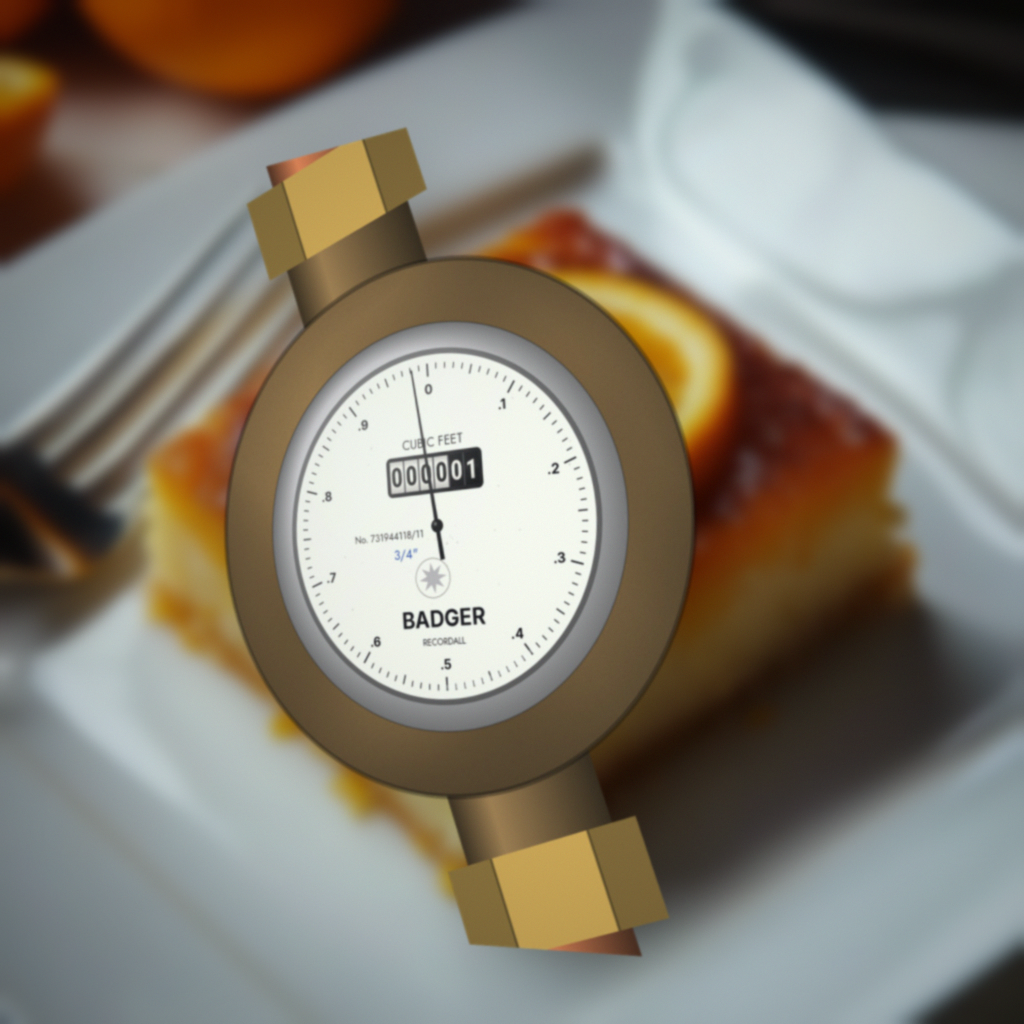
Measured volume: 0.98ft³
